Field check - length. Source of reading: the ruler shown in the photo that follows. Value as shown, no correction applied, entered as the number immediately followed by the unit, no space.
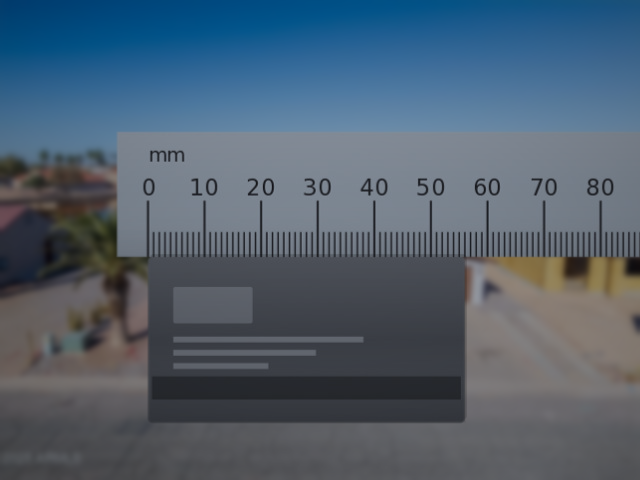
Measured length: 56mm
